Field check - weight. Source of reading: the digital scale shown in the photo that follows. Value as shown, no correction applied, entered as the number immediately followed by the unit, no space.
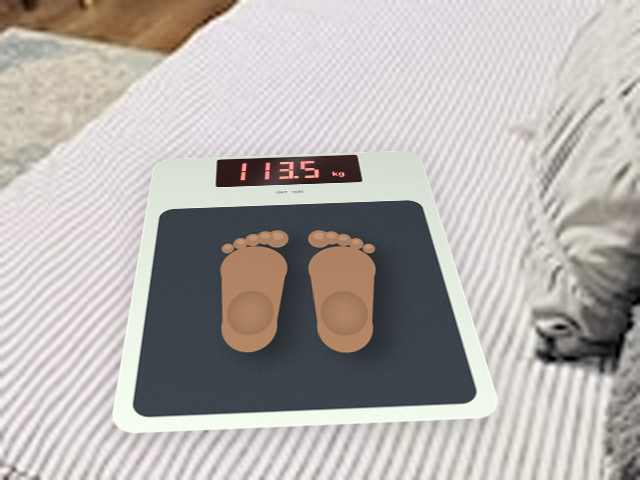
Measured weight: 113.5kg
